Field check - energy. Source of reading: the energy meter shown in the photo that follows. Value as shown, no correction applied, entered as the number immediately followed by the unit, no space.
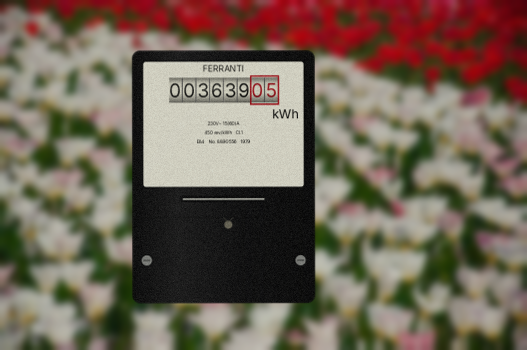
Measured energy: 3639.05kWh
